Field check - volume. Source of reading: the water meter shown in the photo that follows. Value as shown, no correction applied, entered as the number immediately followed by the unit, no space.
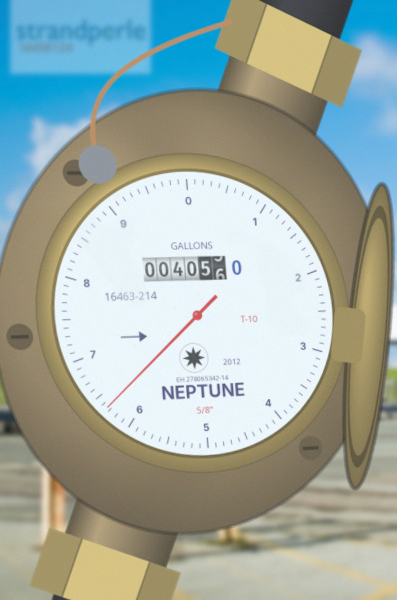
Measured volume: 40556.3gal
